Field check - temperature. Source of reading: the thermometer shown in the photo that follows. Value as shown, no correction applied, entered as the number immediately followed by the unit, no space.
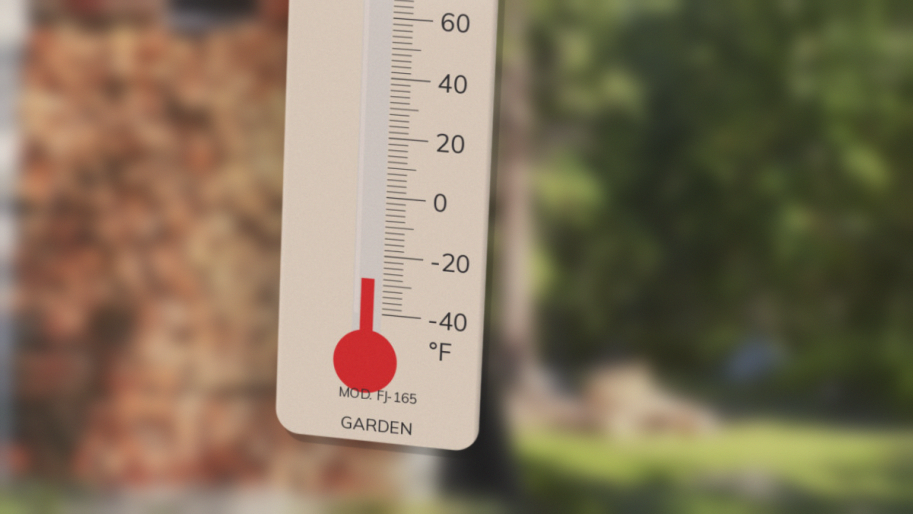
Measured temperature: -28°F
